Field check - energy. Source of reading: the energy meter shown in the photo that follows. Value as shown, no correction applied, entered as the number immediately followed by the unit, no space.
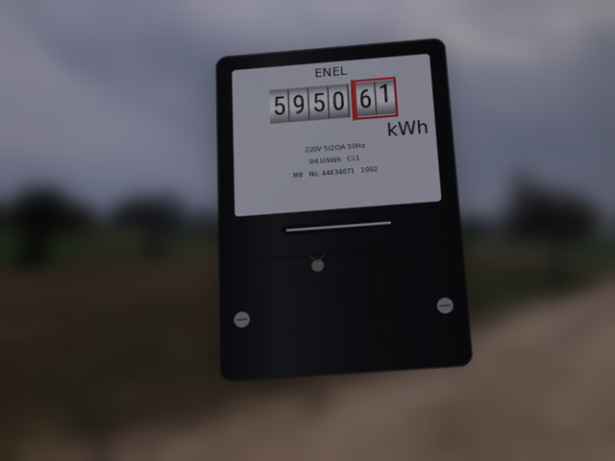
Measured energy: 5950.61kWh
